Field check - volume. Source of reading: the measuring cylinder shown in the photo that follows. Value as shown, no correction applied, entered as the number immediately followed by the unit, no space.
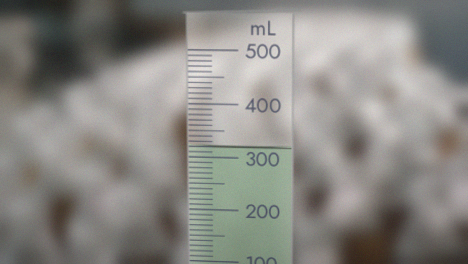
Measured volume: 320mL
